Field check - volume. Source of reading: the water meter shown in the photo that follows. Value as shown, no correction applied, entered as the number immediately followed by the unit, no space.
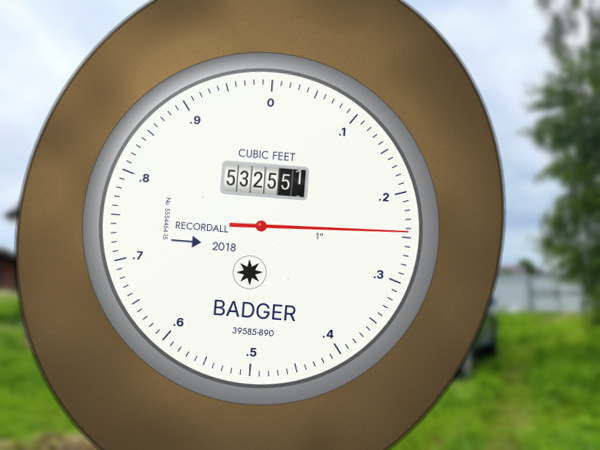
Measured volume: 532551.24ft³
